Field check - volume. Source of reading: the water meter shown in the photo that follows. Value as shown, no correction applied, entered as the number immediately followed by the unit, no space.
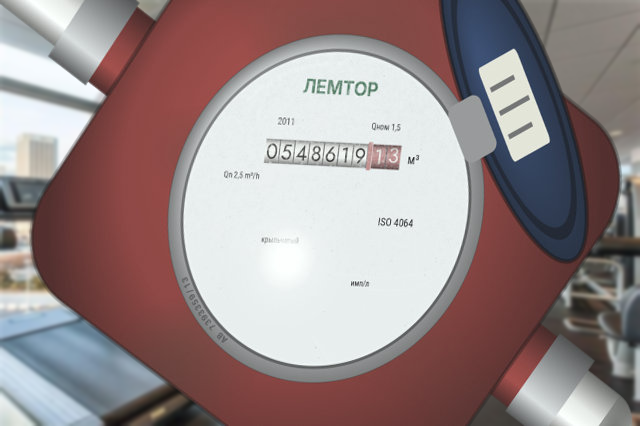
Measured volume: 548619.13m³
